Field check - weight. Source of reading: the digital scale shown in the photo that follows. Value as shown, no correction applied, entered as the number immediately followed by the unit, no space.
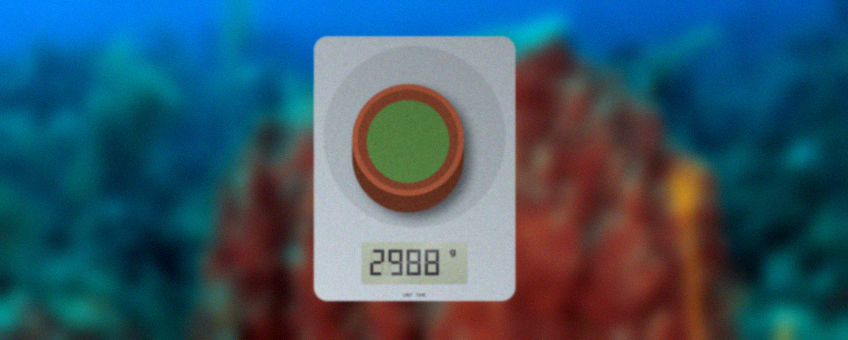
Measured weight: 2988g
